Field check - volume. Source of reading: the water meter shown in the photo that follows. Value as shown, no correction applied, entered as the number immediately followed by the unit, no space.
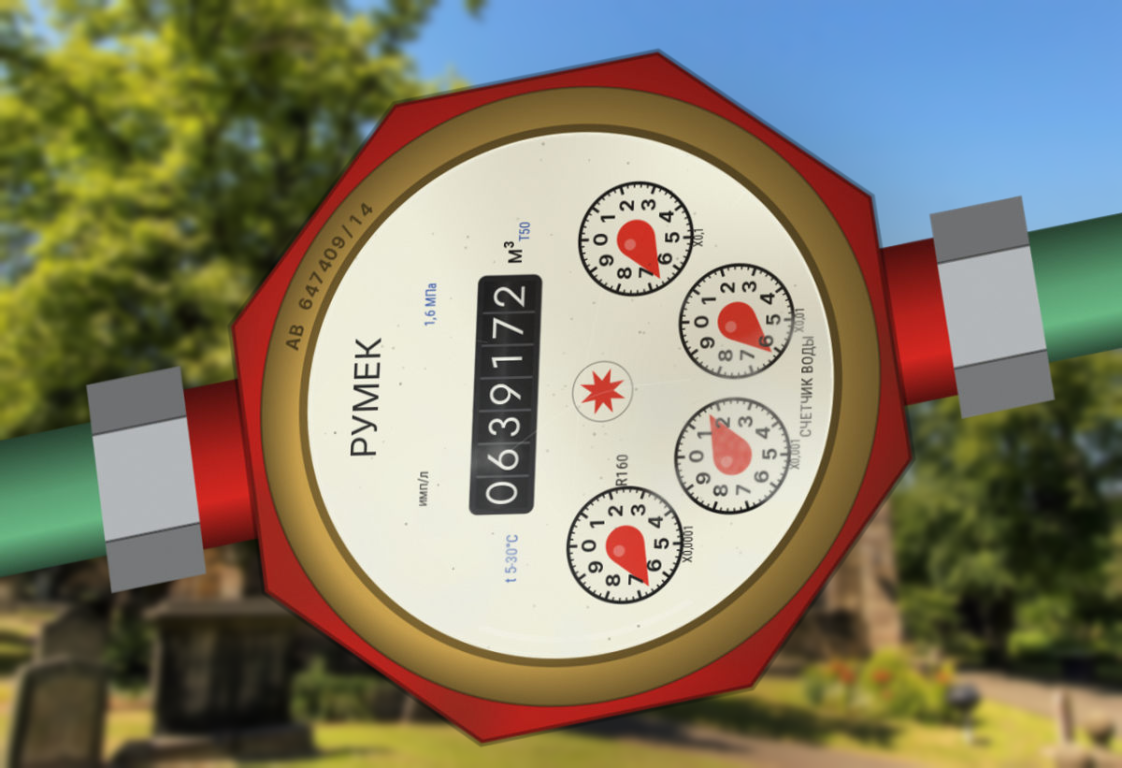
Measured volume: 639172.6616m³
